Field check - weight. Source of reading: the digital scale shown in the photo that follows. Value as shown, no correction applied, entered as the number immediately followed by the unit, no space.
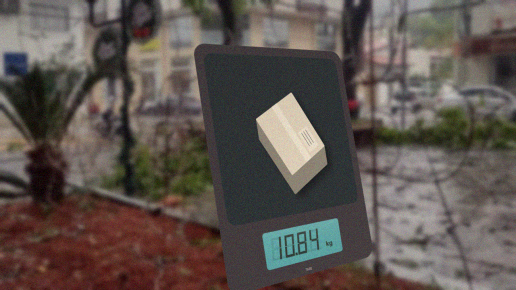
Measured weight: 10.84kg
